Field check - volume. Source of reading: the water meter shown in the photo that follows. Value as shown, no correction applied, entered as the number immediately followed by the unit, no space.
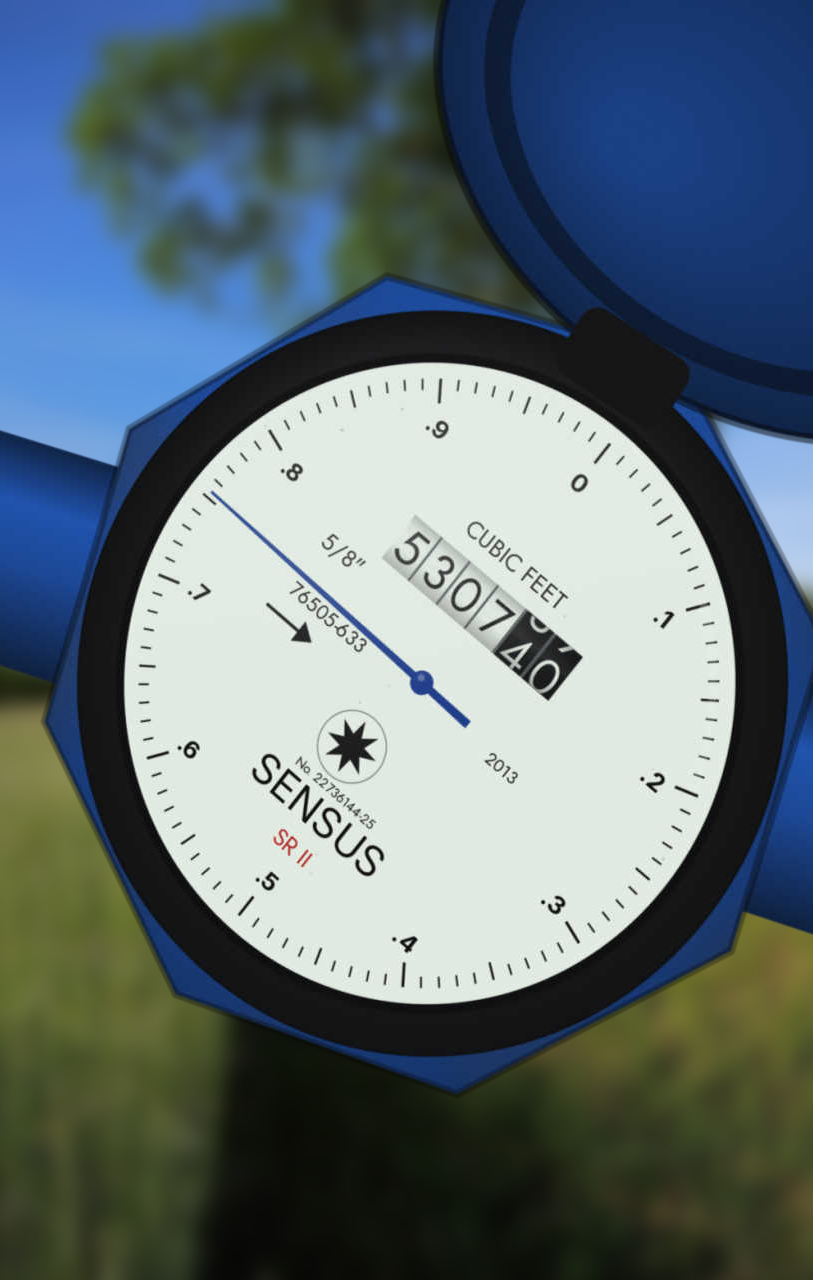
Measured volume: 530739.75ft³
